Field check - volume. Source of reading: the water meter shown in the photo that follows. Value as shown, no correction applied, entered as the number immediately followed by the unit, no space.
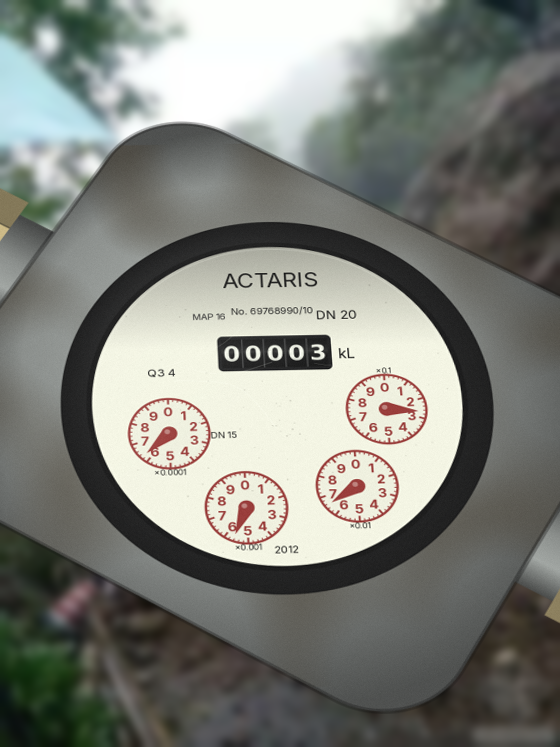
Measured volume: 3.2656kL
